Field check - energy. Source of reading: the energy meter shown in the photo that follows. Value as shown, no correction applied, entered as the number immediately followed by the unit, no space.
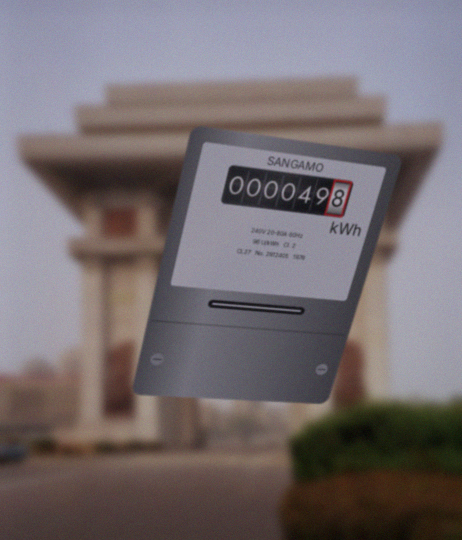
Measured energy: 49.8kWh
